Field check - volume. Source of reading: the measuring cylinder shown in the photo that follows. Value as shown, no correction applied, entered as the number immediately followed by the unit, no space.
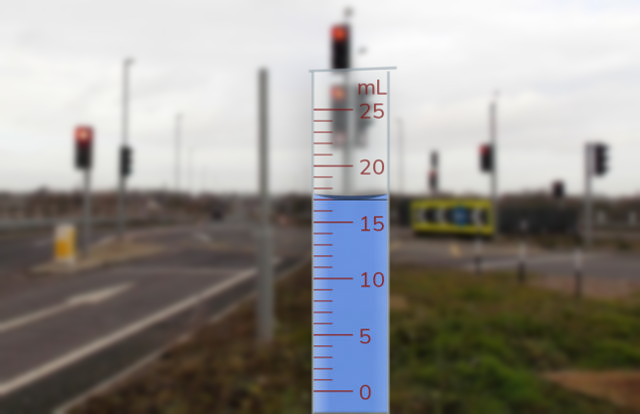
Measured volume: 17mL
